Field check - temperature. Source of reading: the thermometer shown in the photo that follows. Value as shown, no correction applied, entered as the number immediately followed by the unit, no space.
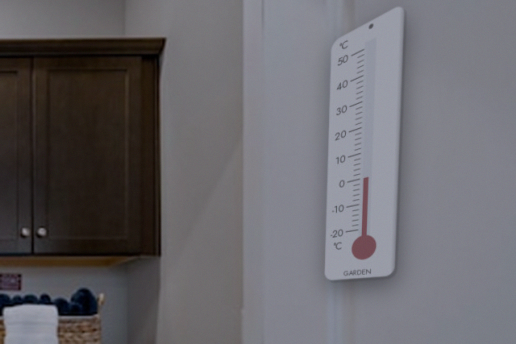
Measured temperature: 0°C
